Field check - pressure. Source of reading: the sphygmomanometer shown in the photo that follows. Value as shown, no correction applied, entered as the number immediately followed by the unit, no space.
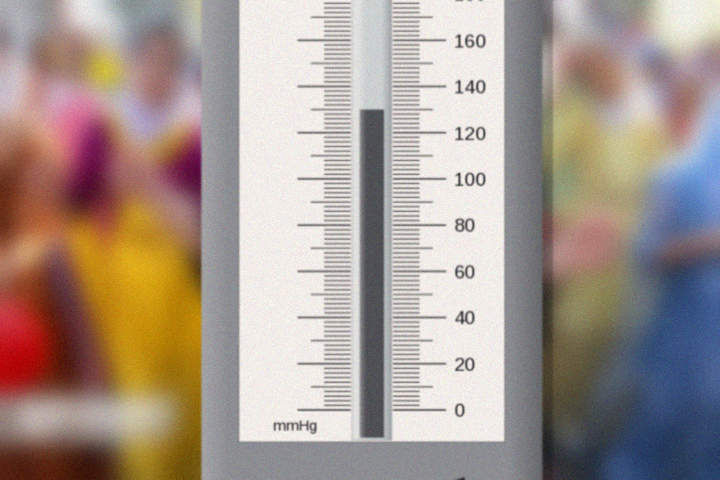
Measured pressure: 130mmHg
